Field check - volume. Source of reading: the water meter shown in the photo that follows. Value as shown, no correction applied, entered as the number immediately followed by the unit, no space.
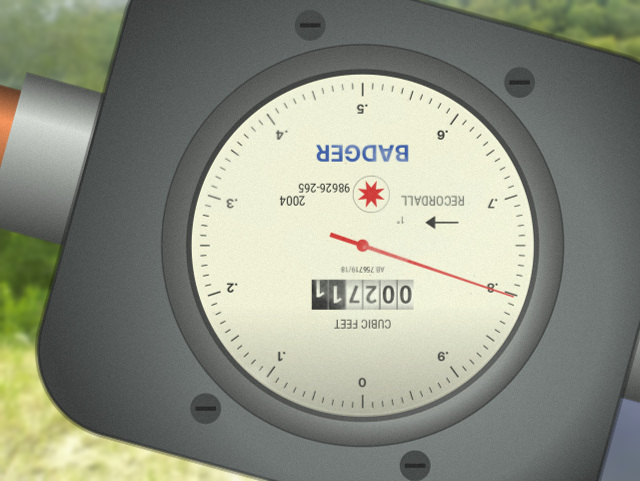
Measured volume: 2710.80ft³
